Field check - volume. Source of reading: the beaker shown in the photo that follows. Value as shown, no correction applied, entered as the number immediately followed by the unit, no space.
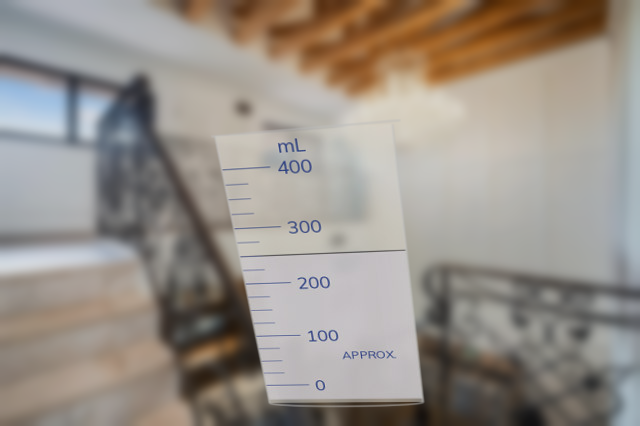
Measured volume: 250mL
